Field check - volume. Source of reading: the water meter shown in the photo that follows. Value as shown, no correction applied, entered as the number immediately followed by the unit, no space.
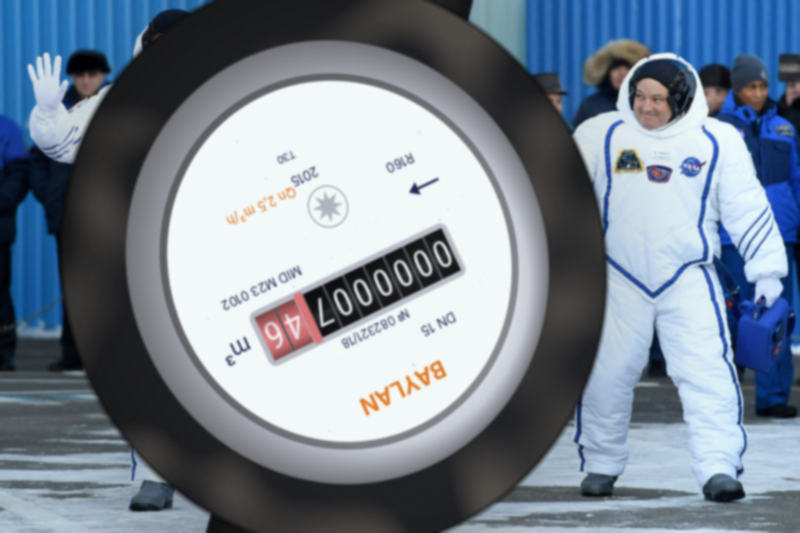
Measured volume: 7.46m³
